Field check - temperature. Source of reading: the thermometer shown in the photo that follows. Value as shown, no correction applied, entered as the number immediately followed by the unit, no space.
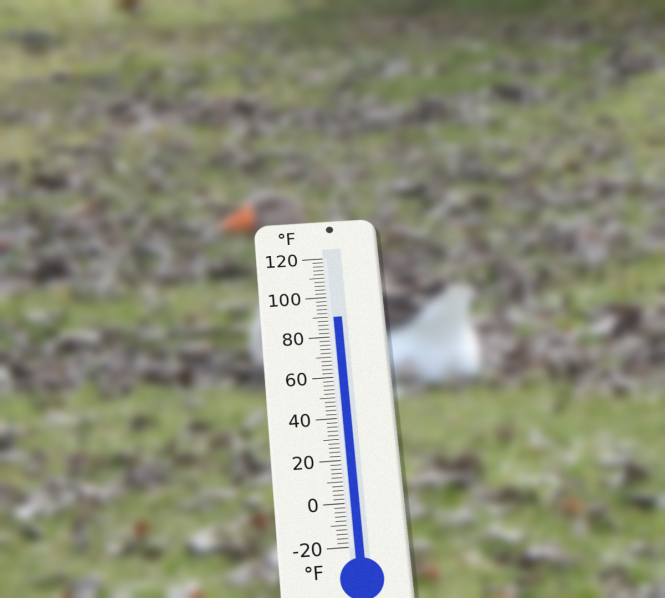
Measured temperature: 90°F
